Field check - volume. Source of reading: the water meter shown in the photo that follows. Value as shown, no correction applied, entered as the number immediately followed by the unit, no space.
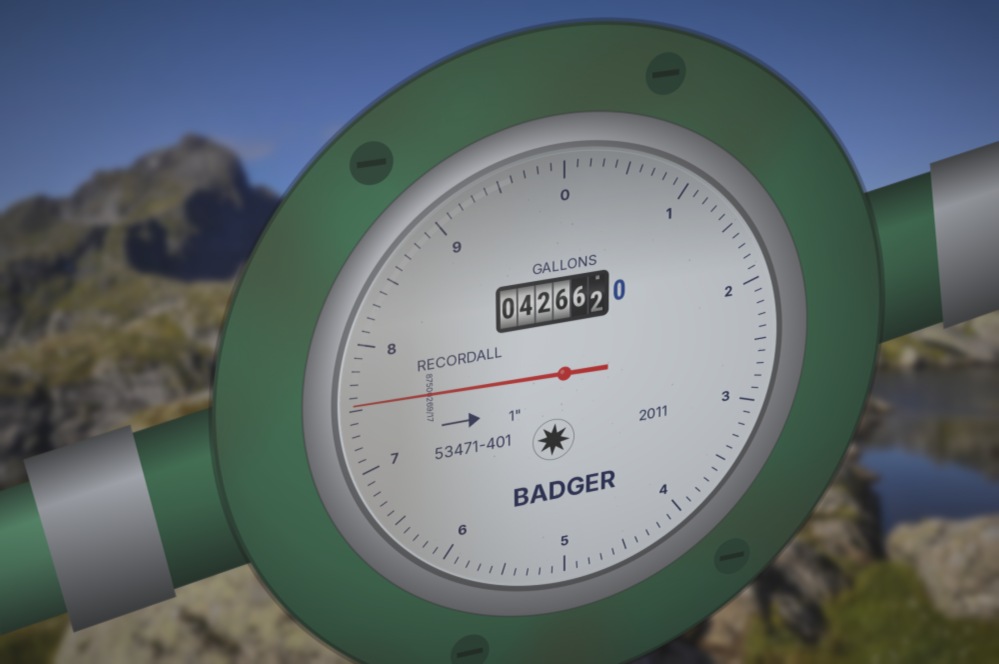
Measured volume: 426617.5gal
